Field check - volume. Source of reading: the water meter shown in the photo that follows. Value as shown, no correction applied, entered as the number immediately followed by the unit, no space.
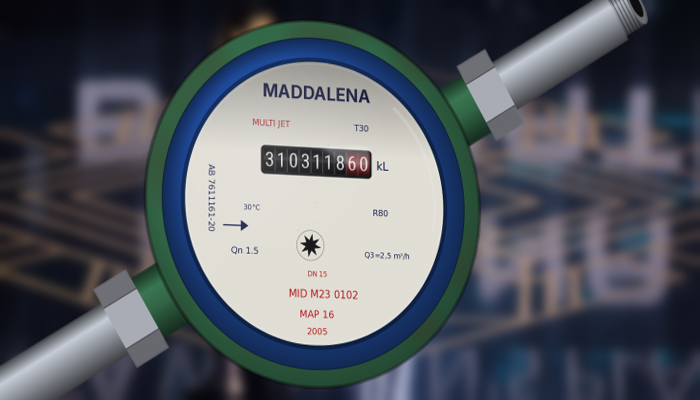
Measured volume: 3103118.60kL
